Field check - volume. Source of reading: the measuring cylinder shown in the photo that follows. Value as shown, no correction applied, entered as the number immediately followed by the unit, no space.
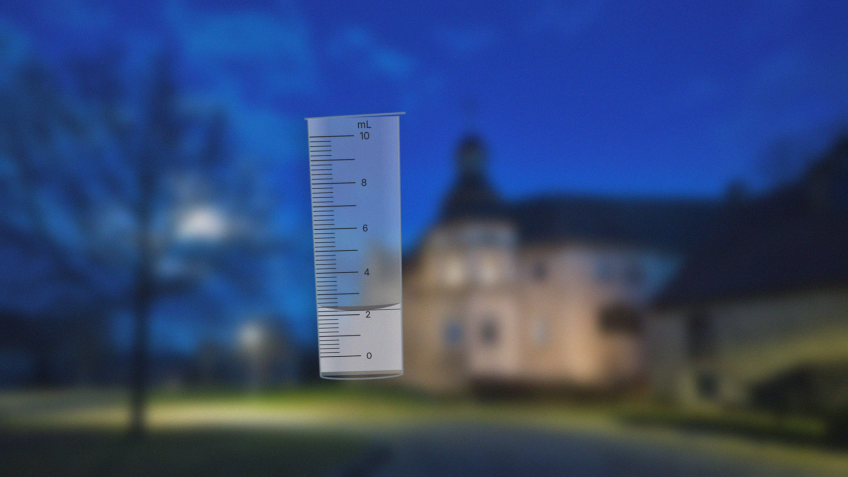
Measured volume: 2.2mL
